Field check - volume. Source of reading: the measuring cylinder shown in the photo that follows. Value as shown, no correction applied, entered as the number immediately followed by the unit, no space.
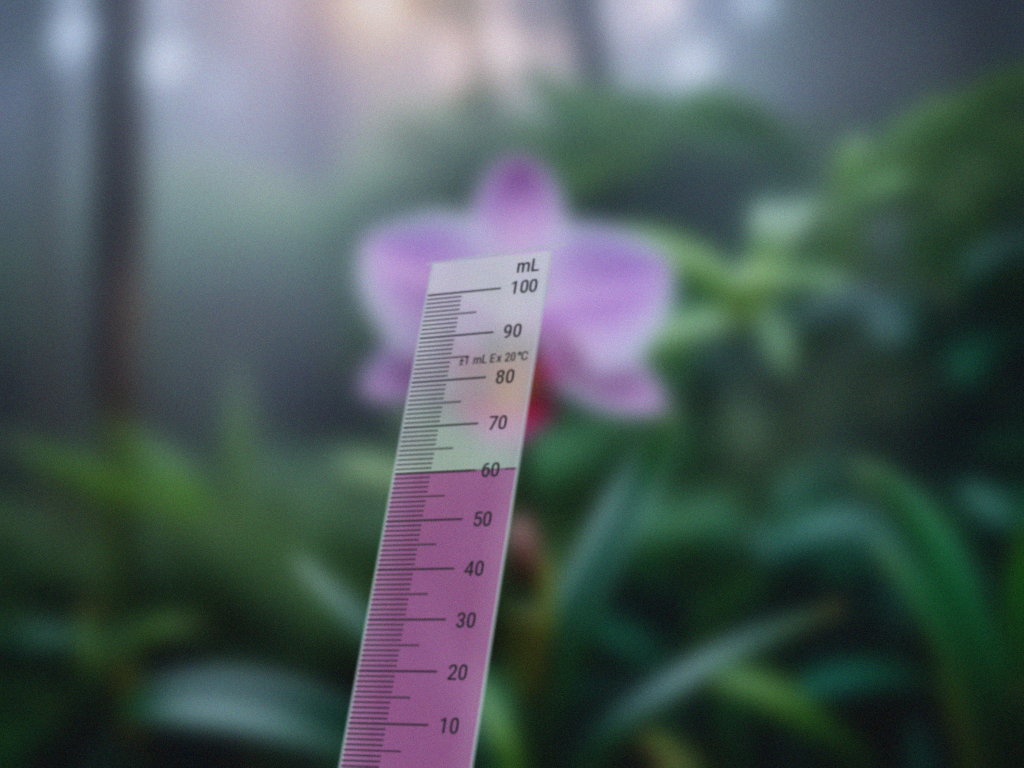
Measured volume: 60mL
